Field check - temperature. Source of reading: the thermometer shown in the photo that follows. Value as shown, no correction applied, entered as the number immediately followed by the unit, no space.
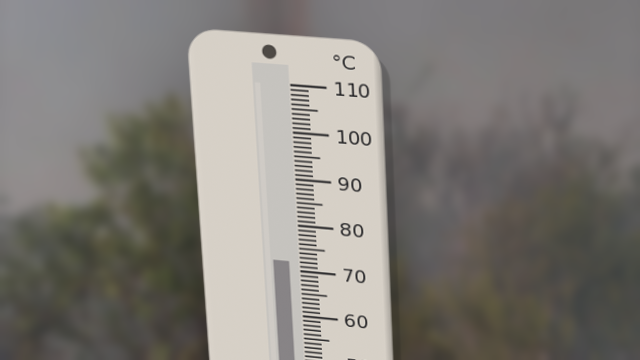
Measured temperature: 72°C
